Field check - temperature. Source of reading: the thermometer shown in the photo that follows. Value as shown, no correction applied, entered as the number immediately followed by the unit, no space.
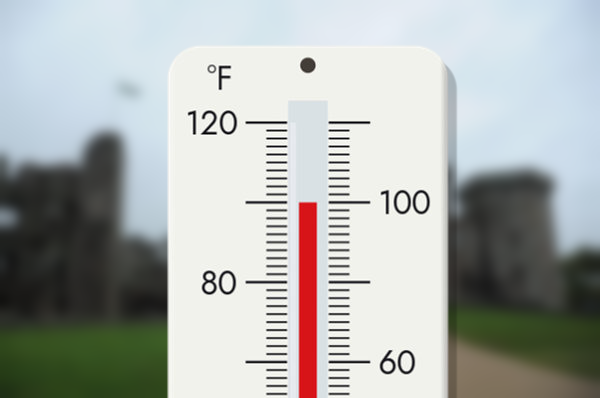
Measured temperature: 100°F
